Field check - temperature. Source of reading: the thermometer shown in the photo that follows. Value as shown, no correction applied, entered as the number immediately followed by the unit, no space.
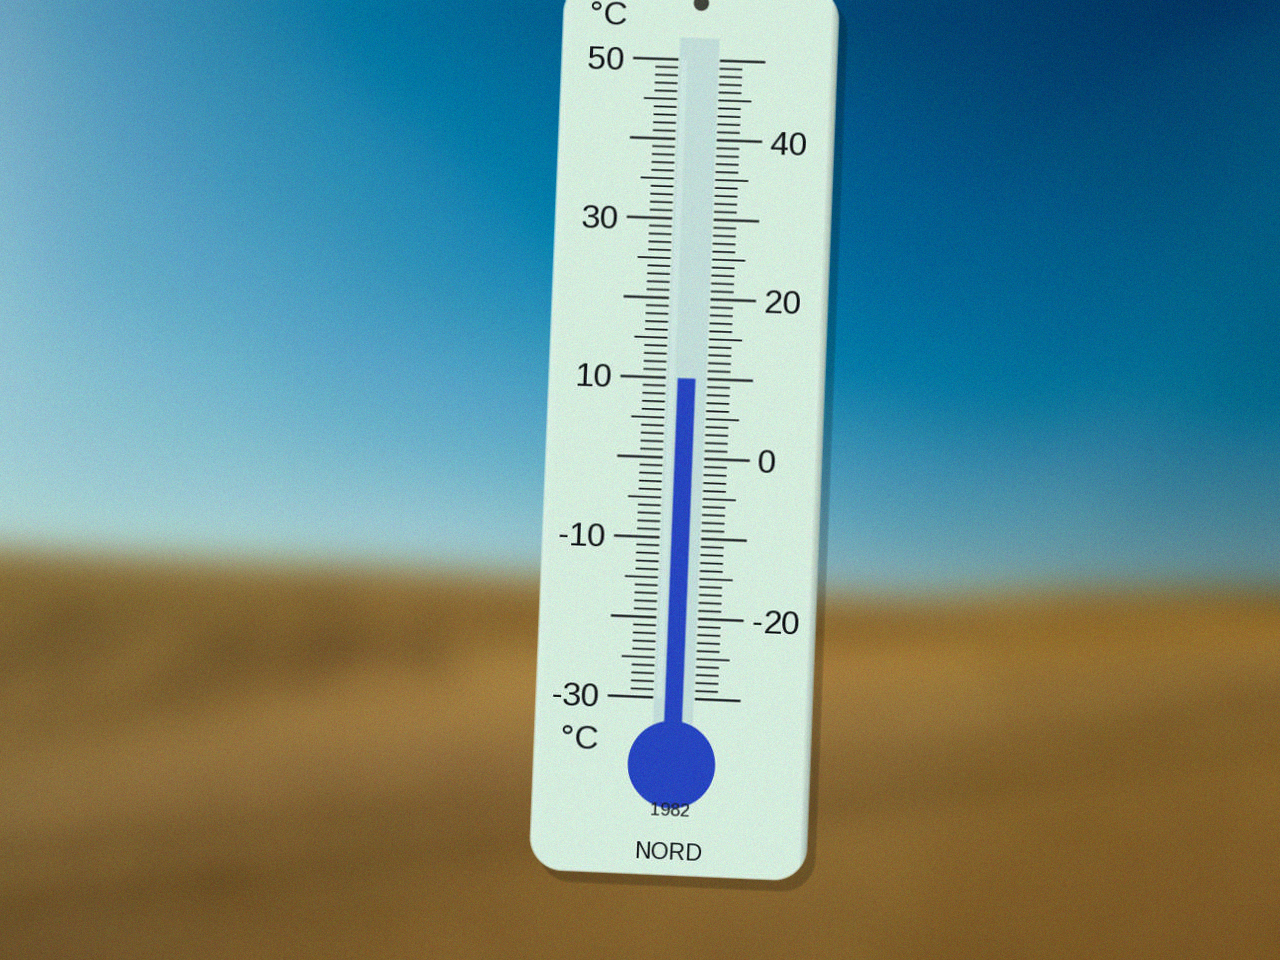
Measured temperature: 10°C
